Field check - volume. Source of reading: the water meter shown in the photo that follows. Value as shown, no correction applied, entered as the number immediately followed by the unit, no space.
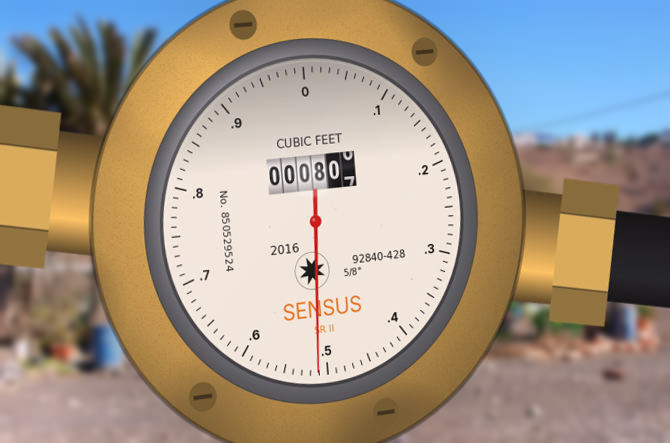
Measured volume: 806.51ft³
